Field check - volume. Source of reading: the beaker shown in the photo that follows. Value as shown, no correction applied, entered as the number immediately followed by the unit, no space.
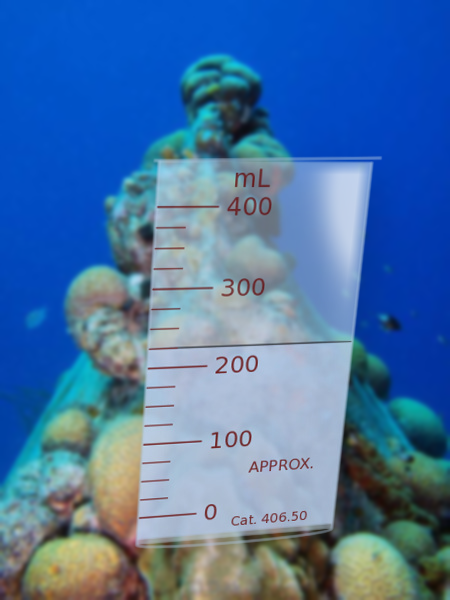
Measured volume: 225mL
